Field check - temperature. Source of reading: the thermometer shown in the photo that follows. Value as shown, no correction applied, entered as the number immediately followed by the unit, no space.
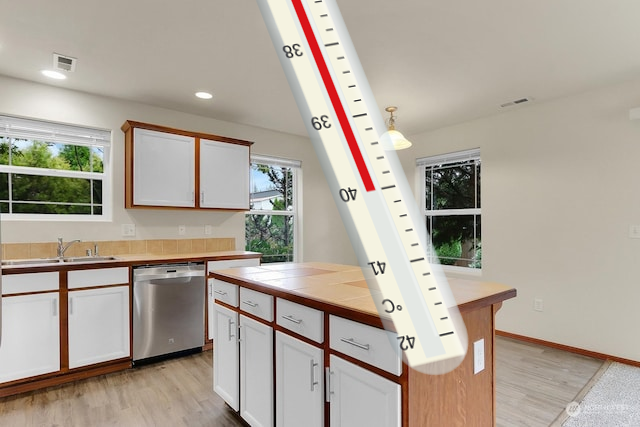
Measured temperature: 40°C
